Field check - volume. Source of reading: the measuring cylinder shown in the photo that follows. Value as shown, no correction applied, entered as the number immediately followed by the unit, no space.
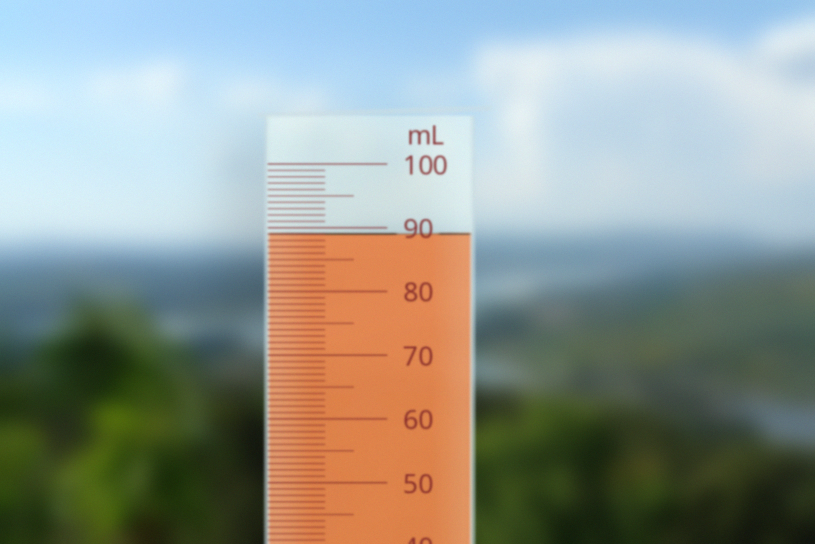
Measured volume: 89mL
